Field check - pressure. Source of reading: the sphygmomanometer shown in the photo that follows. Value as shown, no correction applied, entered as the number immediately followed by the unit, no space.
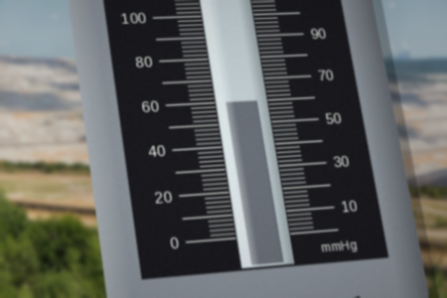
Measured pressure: 60mmHg
